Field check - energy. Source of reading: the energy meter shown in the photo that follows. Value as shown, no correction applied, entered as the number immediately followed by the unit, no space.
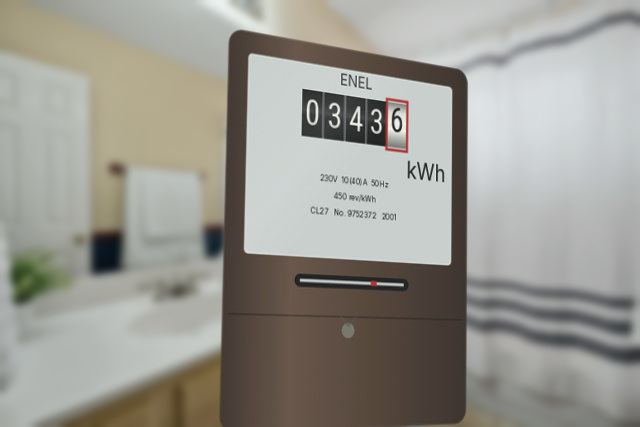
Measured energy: 343.6kWh
